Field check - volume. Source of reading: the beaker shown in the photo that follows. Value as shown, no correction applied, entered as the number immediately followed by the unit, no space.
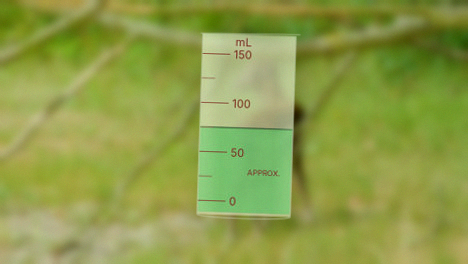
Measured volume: 75mL
